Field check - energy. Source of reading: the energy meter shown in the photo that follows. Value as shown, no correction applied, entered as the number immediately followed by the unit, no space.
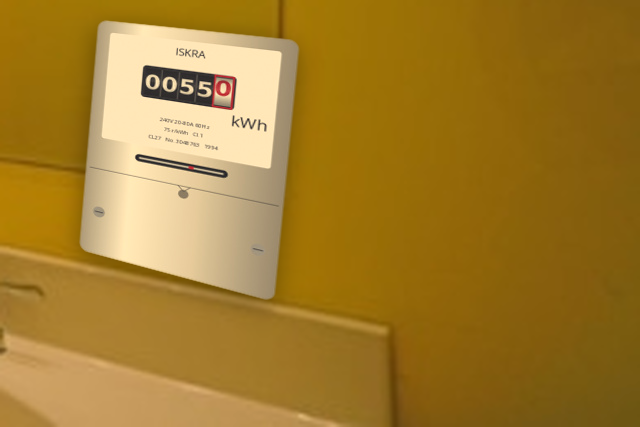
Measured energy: 55.0kWh
